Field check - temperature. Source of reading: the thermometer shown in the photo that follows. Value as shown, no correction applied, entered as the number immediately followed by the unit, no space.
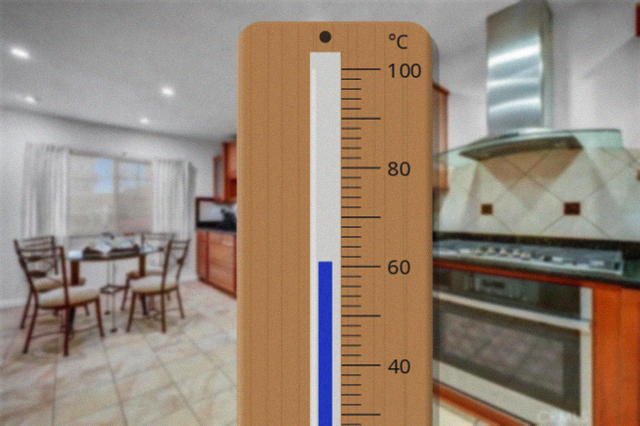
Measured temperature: 61°C
